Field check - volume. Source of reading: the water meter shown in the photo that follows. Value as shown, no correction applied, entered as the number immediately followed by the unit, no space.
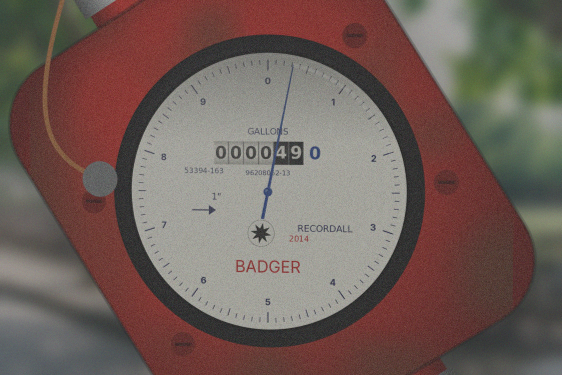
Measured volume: 490.3gal
